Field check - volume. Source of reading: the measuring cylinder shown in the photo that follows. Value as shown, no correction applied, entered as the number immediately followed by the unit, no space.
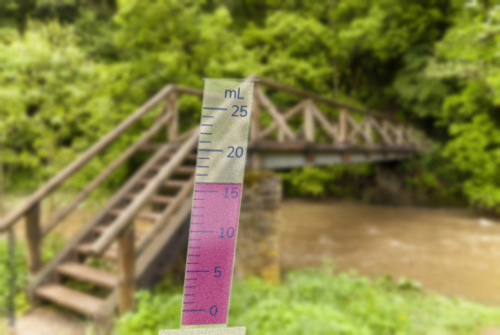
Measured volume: 16mL
